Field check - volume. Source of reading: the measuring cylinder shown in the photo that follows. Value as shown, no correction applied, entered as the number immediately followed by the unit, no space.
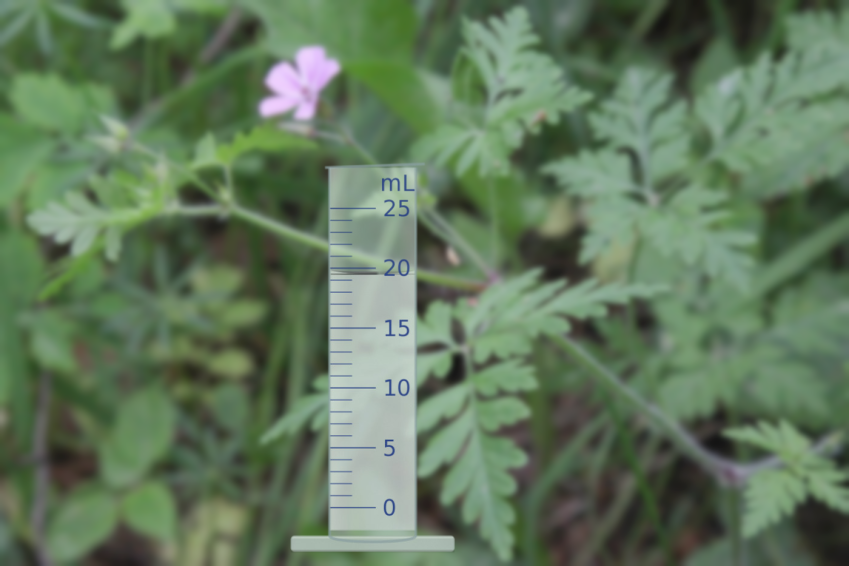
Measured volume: 19.5mL
